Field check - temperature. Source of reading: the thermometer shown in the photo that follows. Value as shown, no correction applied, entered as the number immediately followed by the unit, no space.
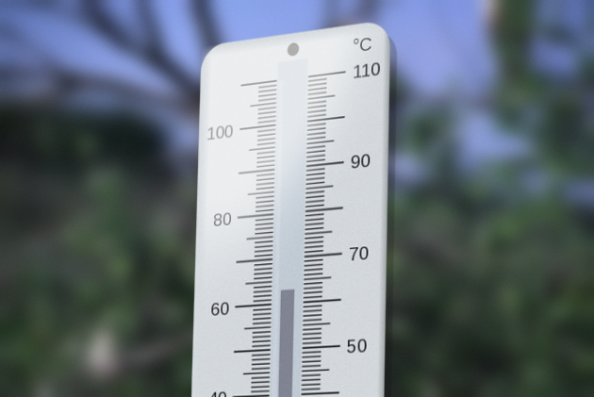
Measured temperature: 63°C
